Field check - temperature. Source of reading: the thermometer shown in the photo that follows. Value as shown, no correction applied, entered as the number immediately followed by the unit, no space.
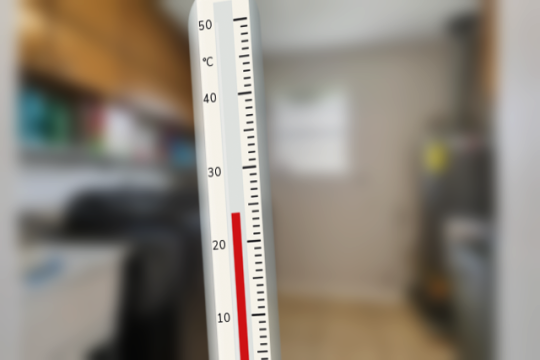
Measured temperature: 24°C
